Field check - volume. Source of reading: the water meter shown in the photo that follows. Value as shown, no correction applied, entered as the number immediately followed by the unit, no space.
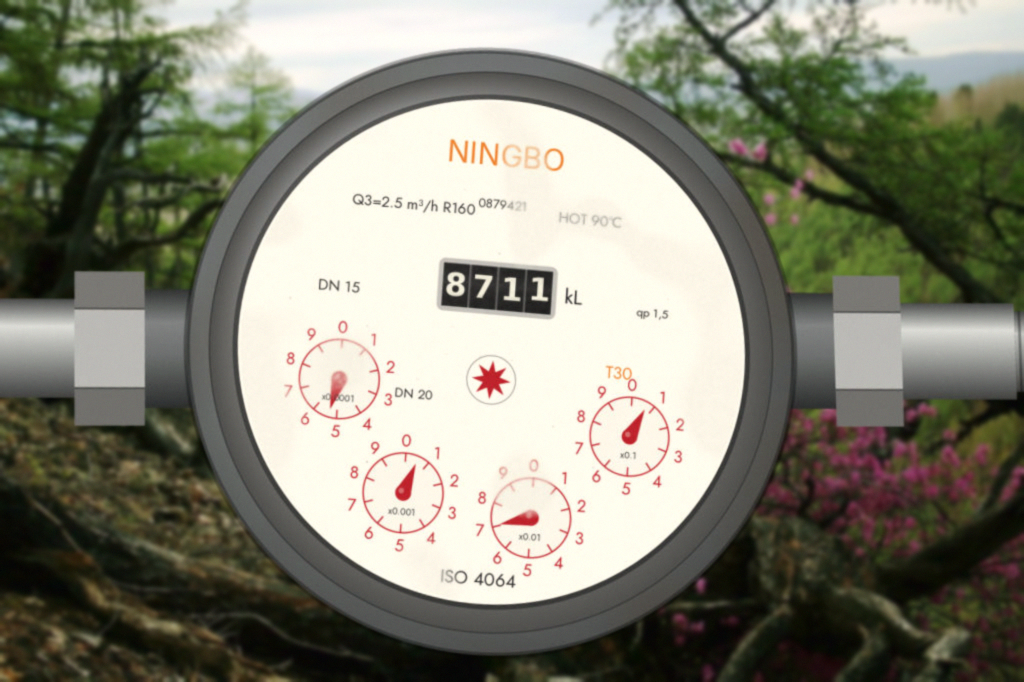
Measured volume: 8711.0705kL
